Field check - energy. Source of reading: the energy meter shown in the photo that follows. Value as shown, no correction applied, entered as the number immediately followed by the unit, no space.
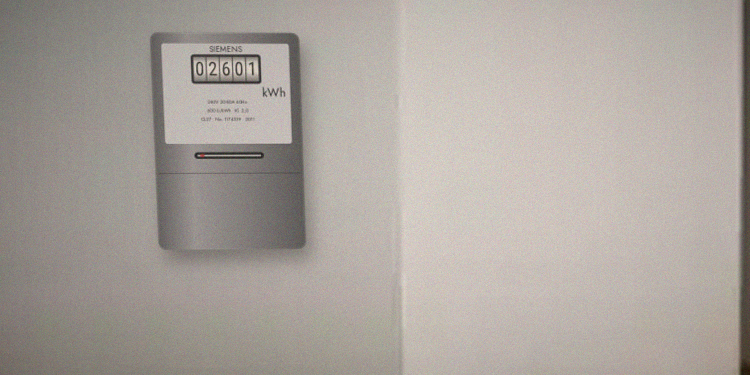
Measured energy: 2601kWh
